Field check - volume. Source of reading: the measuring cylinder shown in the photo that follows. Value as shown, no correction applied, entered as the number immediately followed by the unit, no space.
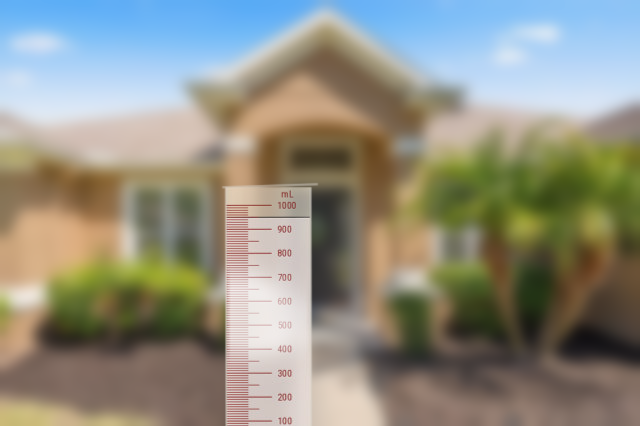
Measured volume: 950mL
